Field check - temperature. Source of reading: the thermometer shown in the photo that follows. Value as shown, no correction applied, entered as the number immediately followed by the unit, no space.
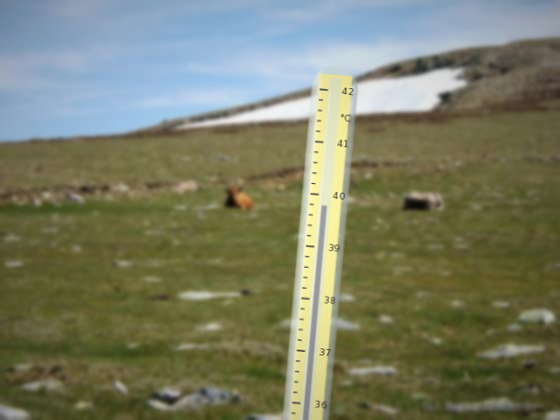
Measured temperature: 39.8°C
